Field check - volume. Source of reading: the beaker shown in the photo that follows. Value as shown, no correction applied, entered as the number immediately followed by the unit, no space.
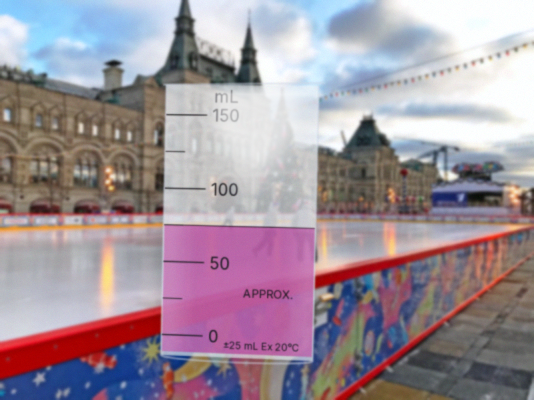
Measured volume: 75mL
